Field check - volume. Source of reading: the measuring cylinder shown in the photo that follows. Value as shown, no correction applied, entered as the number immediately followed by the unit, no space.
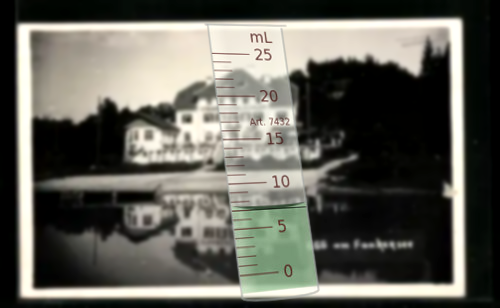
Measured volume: 7mL
